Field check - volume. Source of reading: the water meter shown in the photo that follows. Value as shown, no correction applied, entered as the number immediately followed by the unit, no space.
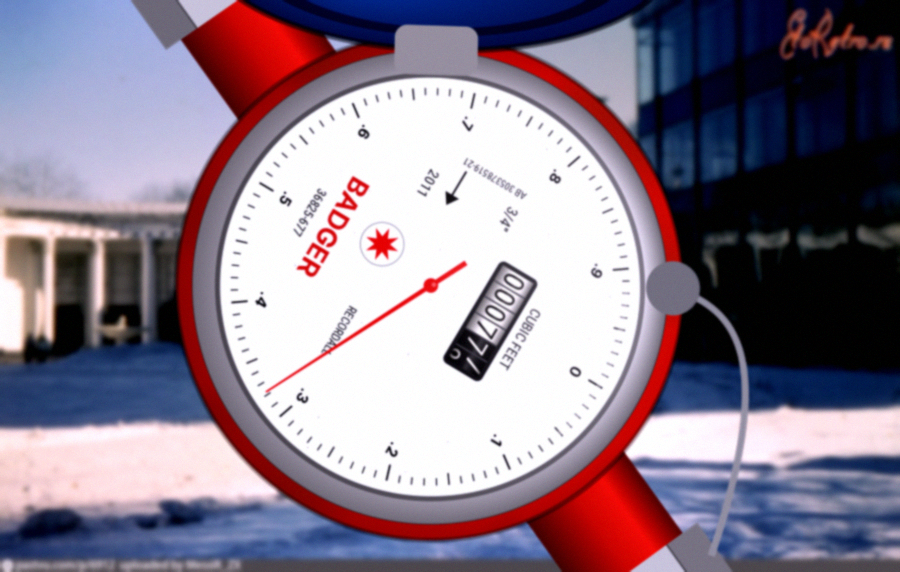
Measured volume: 777.32ft³
